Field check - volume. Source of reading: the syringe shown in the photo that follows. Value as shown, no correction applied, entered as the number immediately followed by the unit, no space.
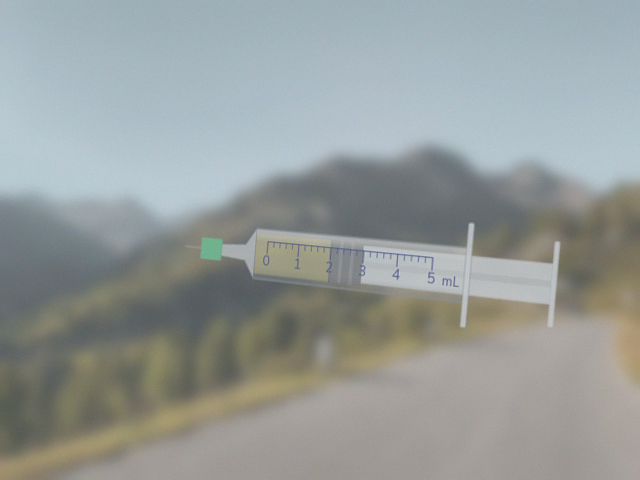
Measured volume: 2mL
